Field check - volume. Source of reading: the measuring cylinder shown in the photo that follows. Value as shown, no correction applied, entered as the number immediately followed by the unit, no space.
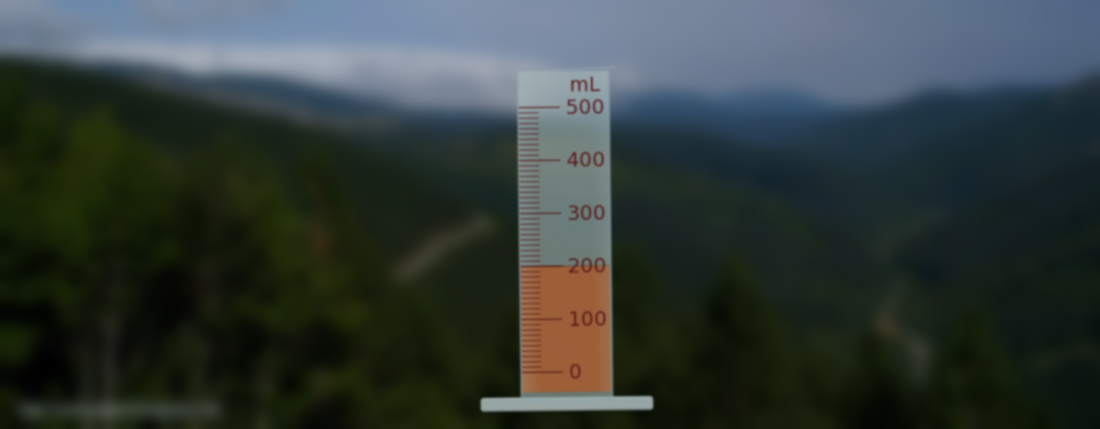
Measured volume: 200mL
